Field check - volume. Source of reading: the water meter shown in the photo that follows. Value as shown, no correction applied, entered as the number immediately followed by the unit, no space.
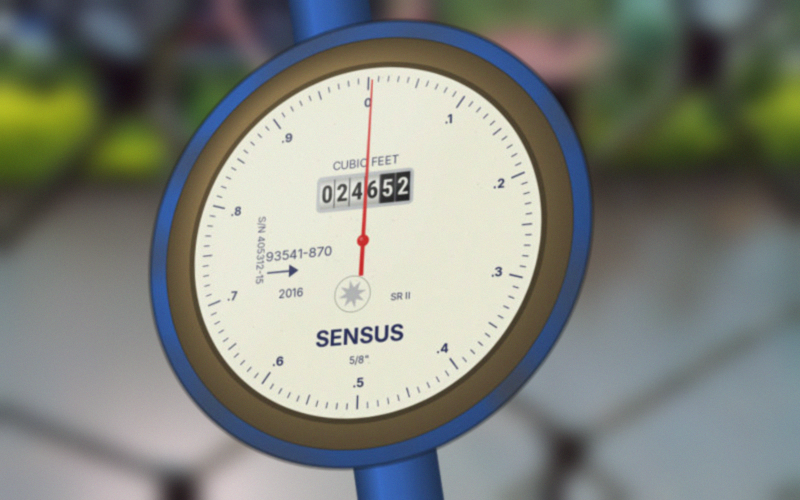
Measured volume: 24652.00ft³
